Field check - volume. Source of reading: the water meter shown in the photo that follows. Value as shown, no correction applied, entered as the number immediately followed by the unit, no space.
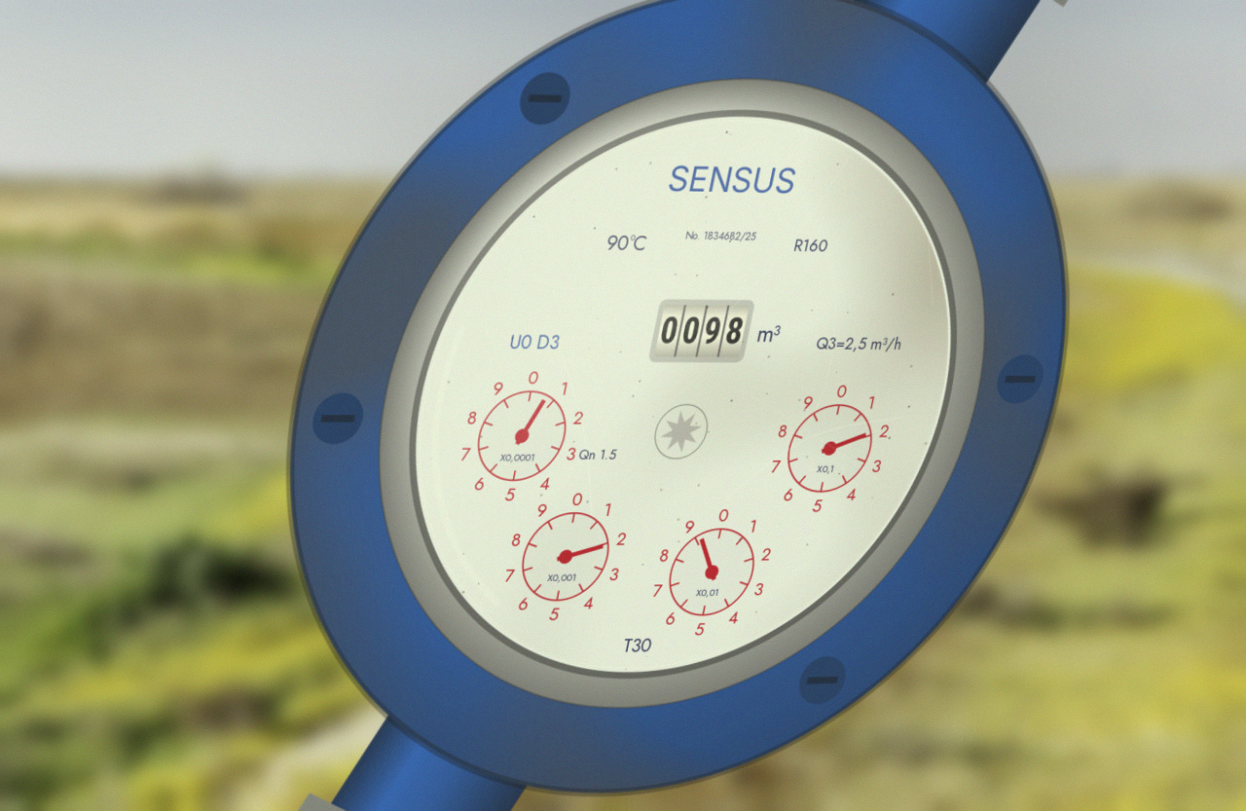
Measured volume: 98.1920m³
